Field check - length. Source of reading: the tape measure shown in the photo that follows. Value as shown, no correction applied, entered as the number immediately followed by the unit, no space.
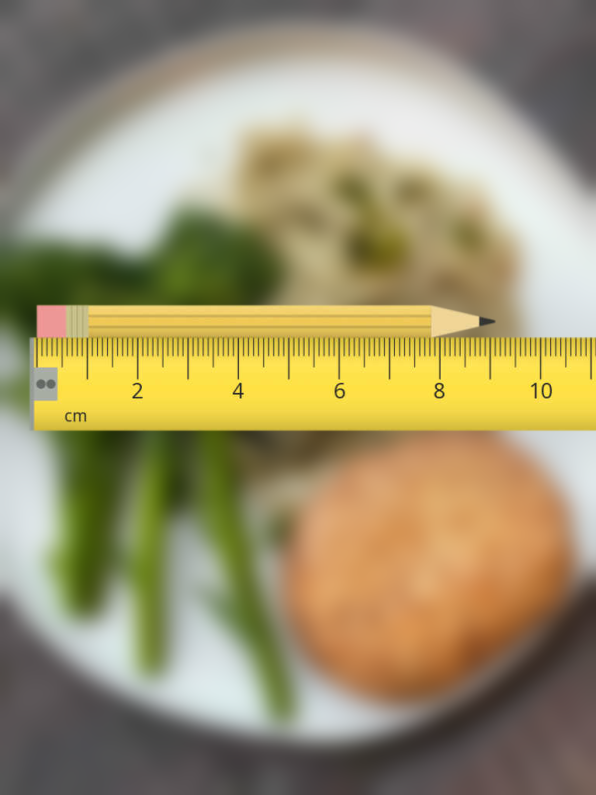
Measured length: 9.1cm
